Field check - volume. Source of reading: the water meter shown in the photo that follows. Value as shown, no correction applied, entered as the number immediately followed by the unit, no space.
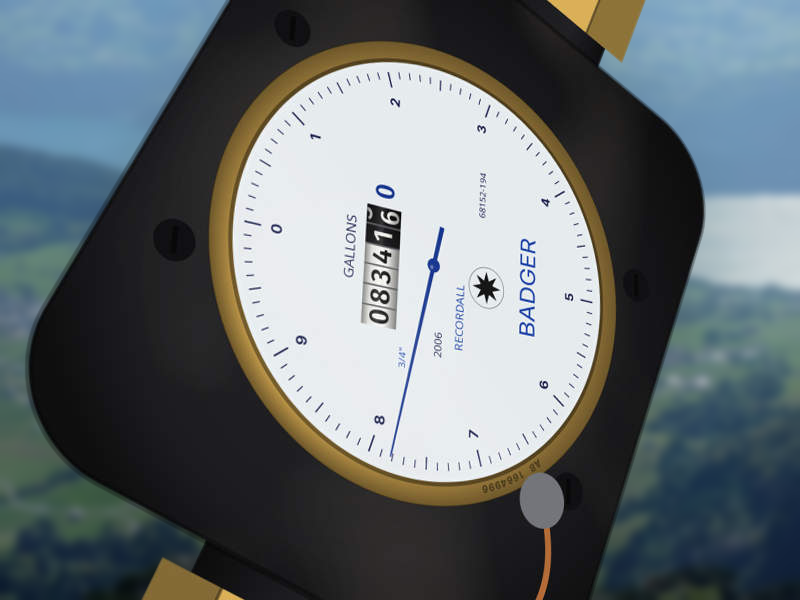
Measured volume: 834157.8gal
